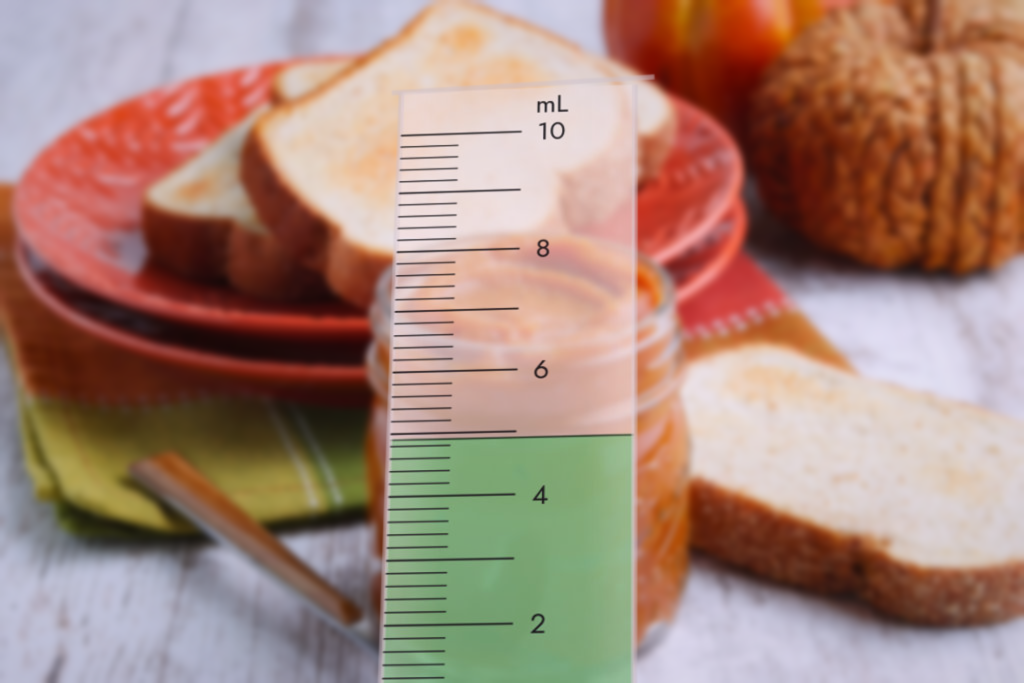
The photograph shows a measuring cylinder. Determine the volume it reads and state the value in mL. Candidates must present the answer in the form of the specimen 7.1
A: 4.9
